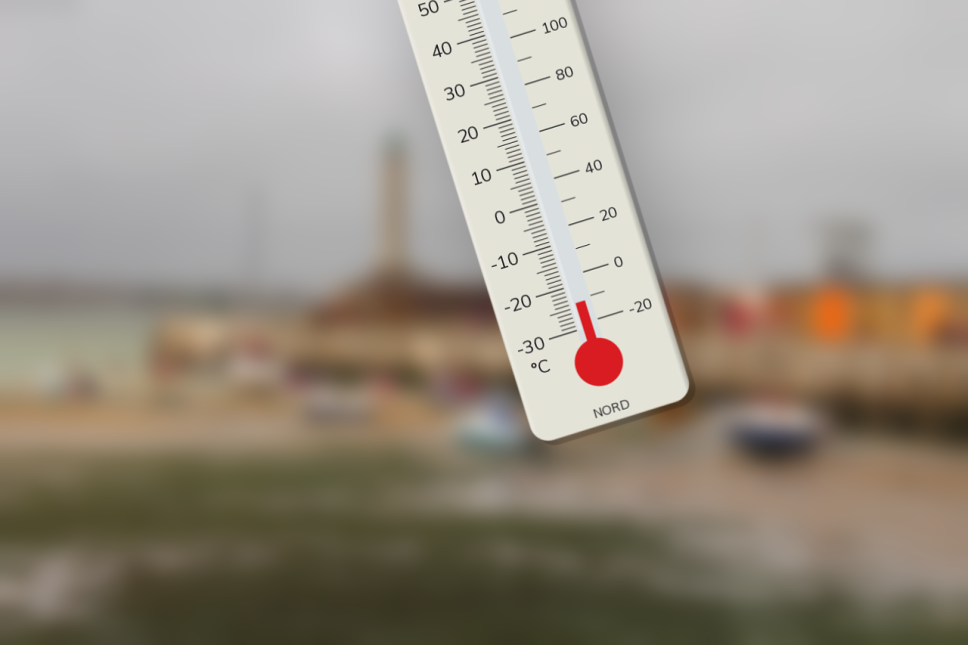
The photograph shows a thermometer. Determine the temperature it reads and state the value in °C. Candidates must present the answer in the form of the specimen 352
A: -24
